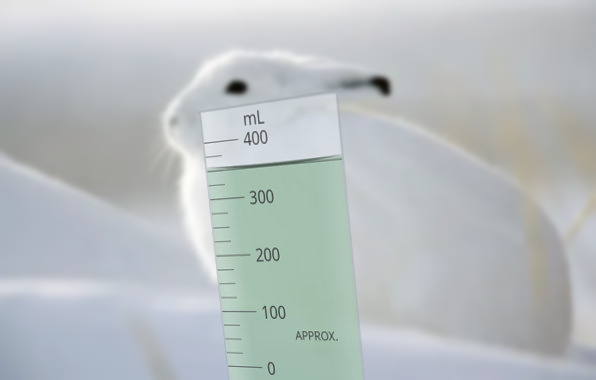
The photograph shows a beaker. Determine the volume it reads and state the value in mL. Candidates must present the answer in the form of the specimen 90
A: 350
